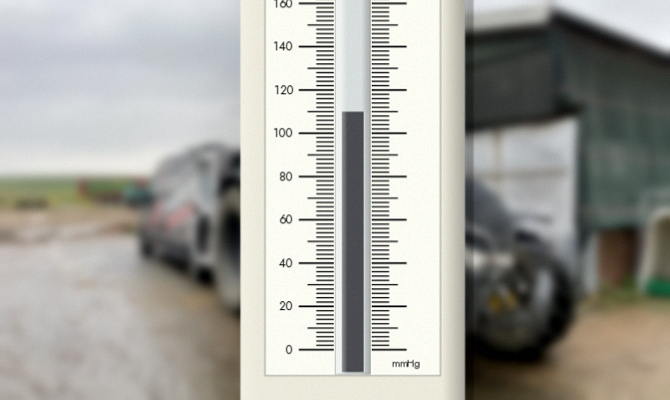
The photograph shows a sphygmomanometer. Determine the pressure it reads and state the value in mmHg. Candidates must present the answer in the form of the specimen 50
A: 110
